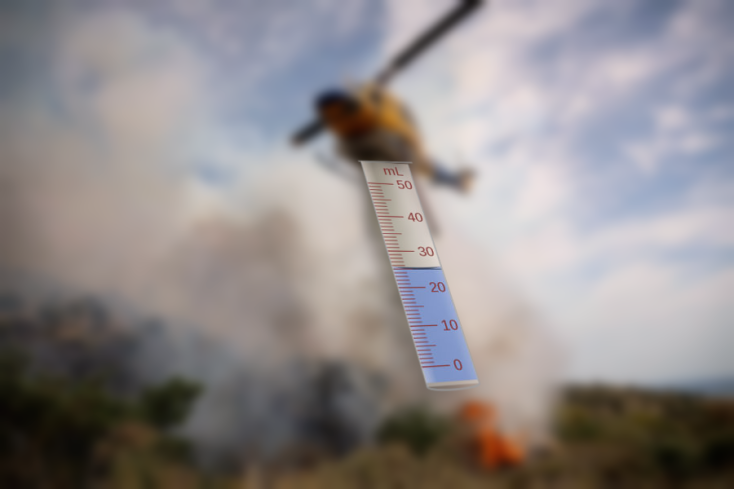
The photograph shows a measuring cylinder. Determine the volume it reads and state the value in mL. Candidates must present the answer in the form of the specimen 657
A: 25
